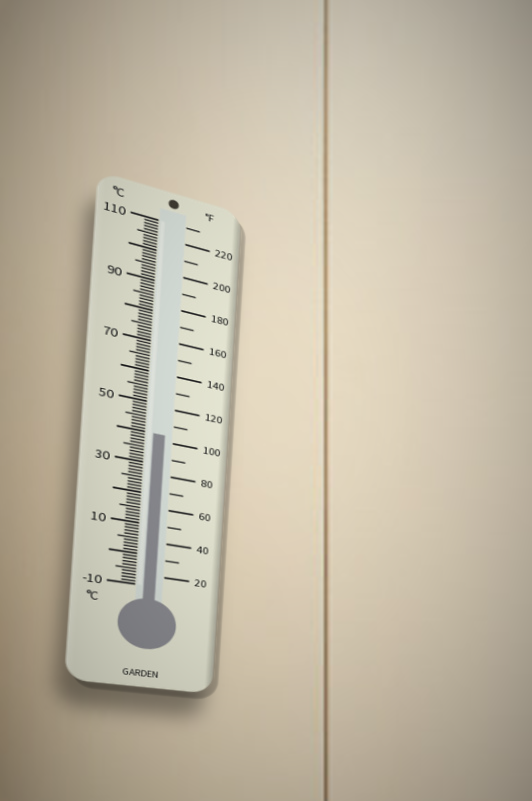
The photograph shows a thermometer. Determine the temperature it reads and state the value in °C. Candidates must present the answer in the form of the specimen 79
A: 40
